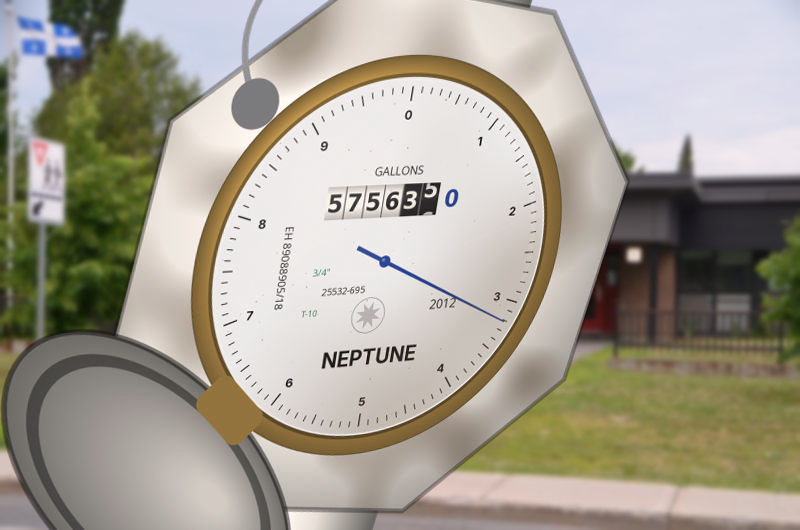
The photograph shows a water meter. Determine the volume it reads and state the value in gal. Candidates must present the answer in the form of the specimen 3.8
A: 5756353.2
